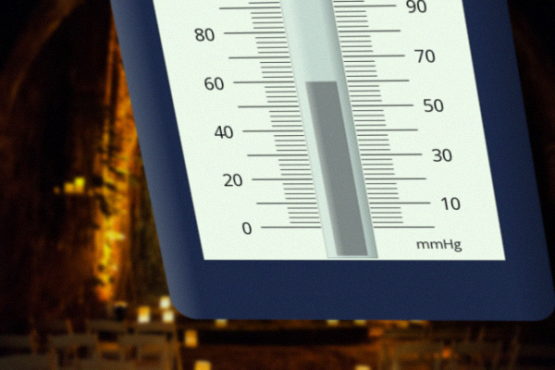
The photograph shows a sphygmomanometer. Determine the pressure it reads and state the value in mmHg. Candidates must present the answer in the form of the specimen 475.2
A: 60
